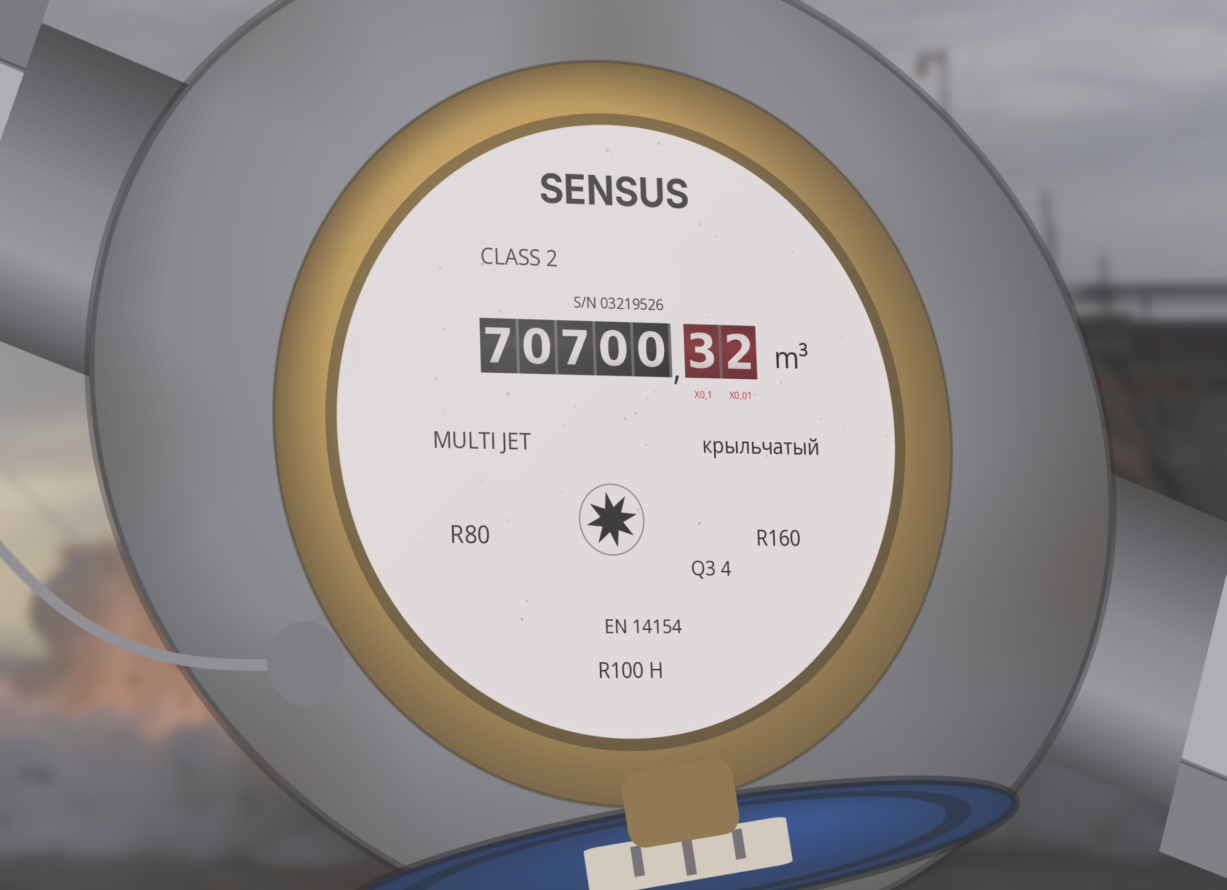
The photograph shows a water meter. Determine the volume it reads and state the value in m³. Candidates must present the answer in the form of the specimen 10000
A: 70700.32
